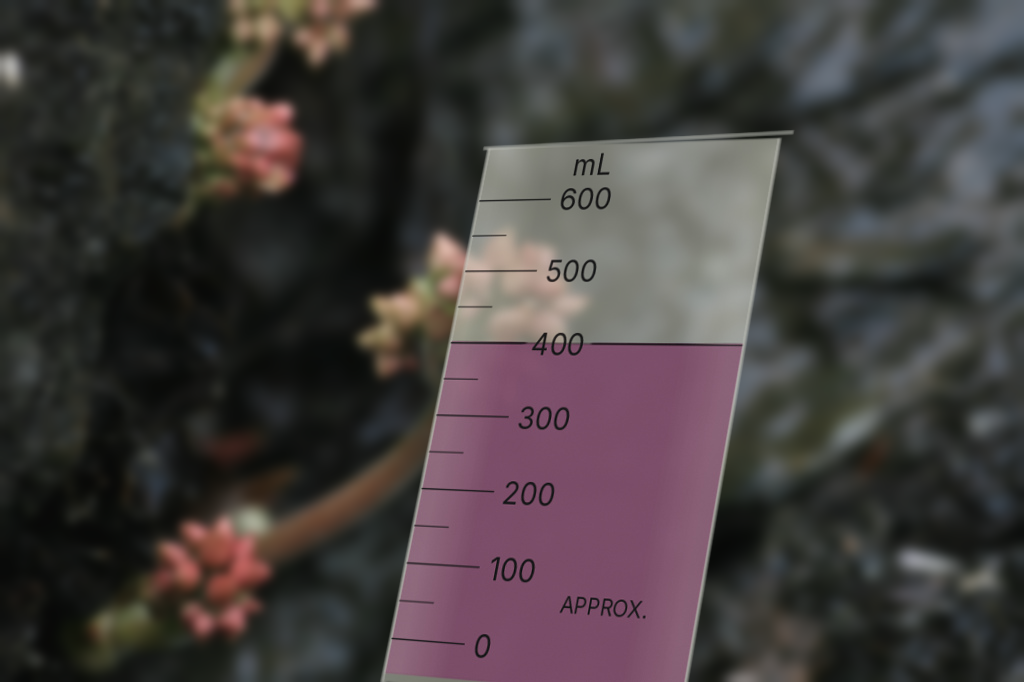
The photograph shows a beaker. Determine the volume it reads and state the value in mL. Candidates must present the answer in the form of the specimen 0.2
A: 400
